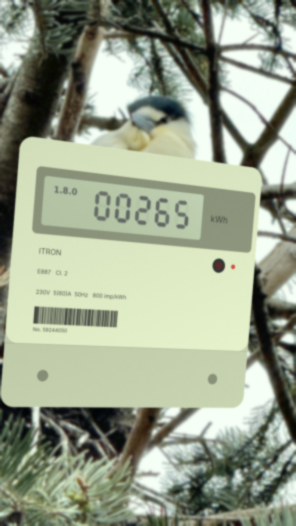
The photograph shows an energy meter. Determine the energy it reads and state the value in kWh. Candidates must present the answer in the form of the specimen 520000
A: 265
